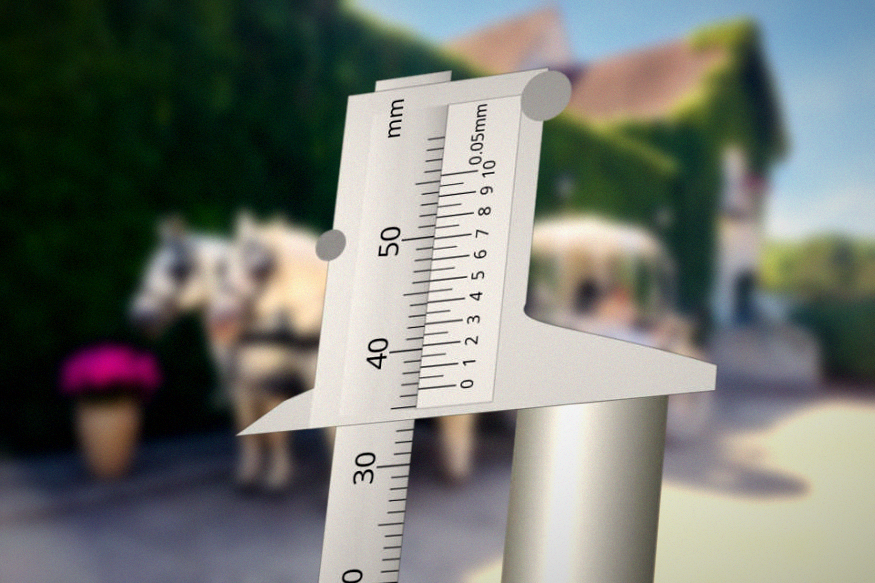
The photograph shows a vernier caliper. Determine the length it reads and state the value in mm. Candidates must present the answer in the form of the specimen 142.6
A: 36.5
